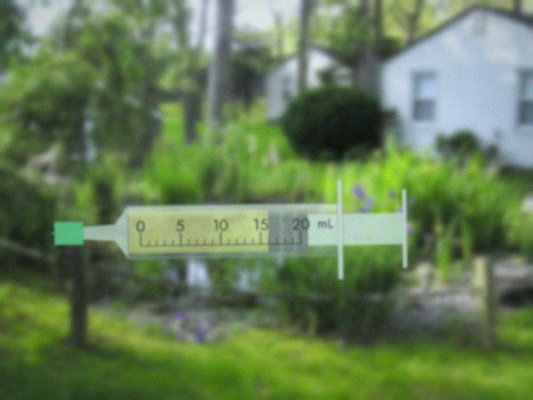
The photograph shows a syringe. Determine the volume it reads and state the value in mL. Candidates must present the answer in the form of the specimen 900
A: 16
